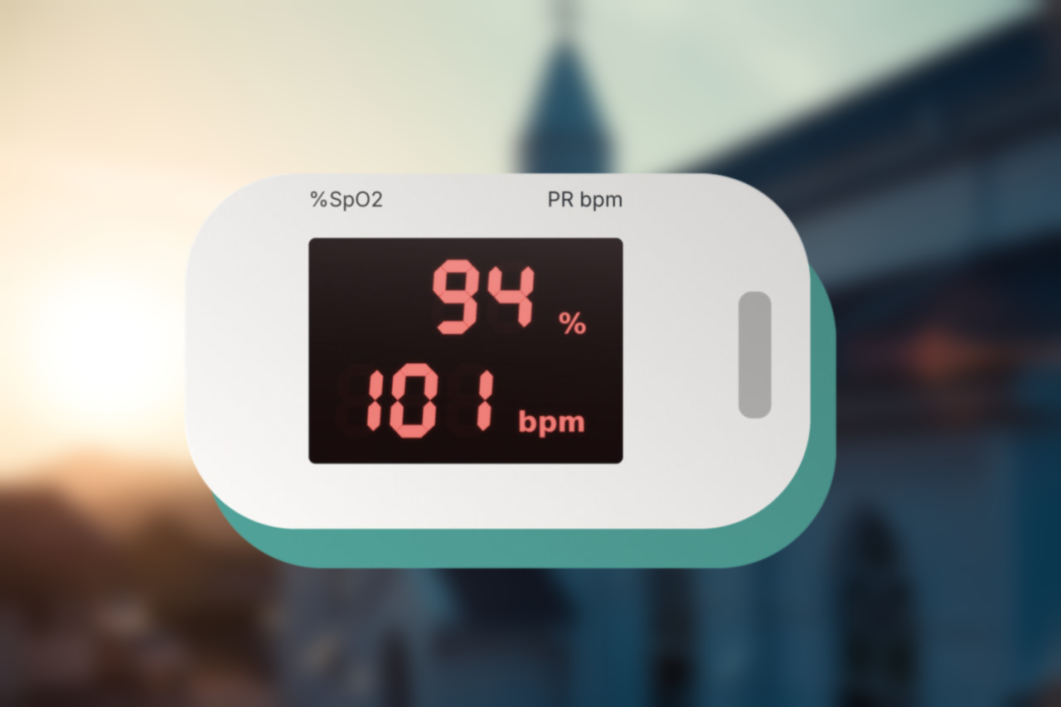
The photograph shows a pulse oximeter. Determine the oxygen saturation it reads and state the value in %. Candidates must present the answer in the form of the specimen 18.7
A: 94
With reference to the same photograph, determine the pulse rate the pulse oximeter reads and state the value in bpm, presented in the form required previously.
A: 101
